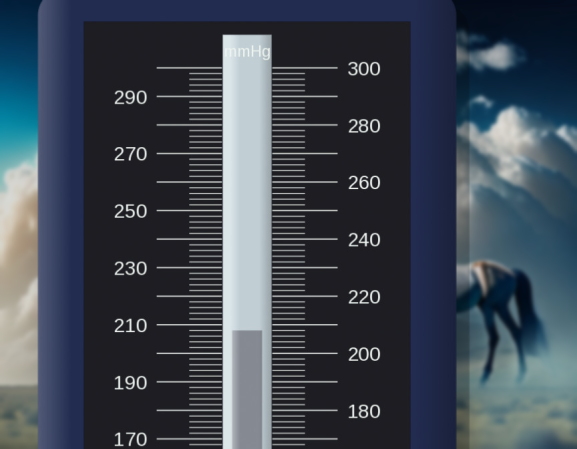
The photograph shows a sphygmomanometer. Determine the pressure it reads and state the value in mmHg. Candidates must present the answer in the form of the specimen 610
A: 208
